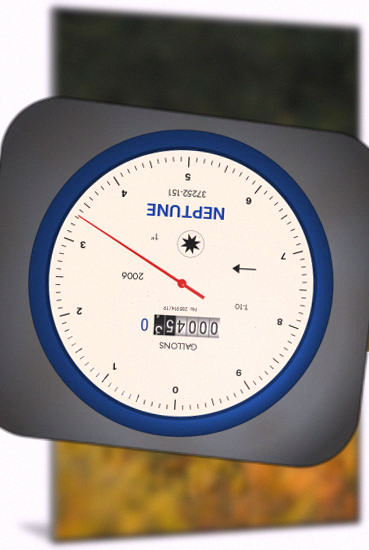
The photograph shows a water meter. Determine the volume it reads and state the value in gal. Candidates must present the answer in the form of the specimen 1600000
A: 4533.3
